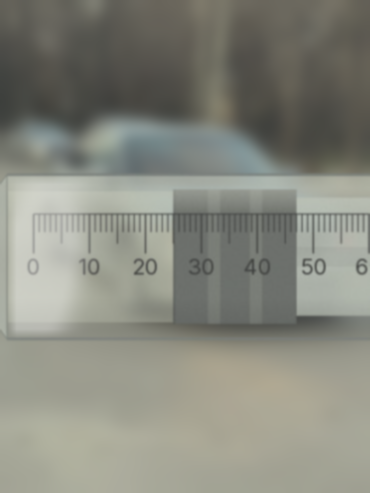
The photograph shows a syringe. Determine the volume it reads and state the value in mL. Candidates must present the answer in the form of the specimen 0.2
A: 25
